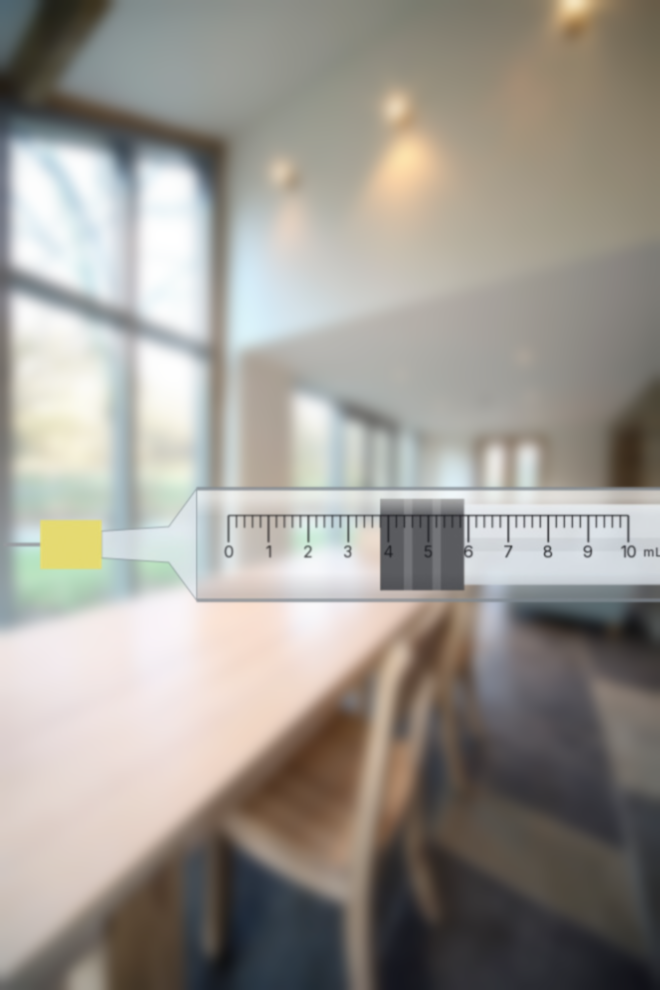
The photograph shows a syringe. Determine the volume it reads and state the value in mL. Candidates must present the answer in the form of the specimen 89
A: 3.8
